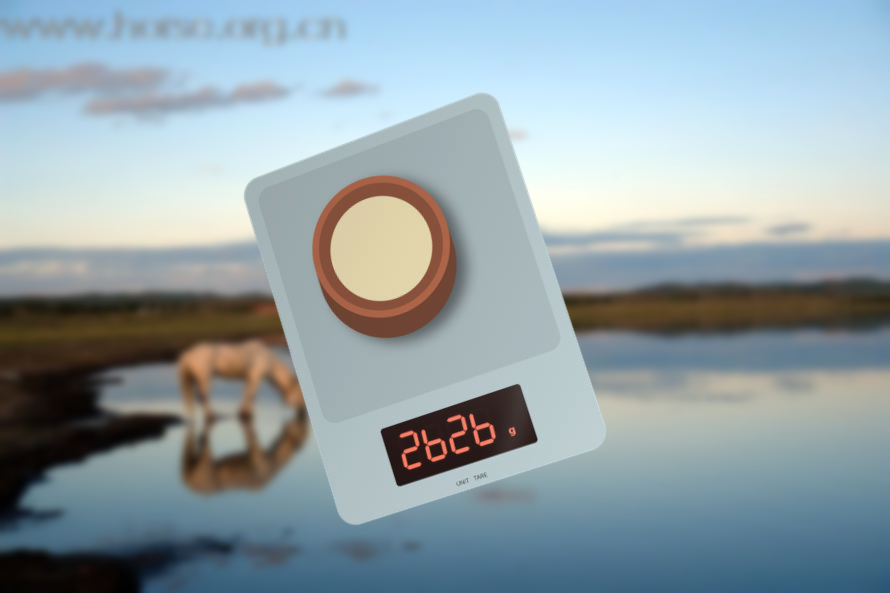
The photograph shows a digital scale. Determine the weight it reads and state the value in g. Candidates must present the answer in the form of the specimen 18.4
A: 2626
